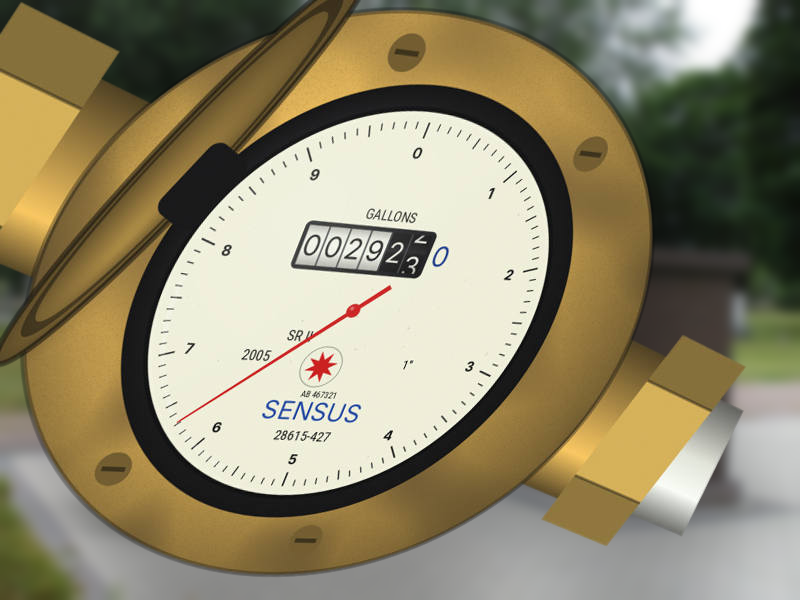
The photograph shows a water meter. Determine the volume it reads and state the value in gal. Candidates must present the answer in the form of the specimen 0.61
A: 29226.3
